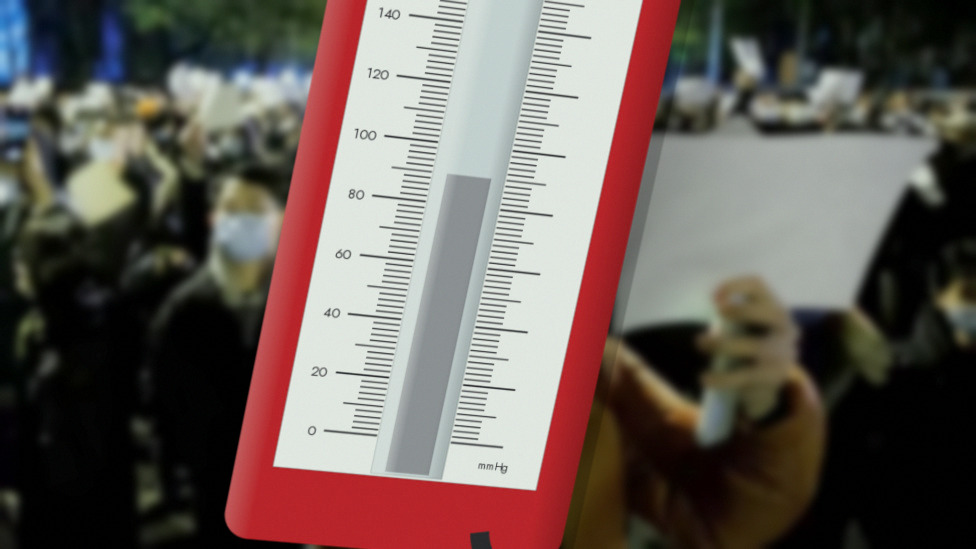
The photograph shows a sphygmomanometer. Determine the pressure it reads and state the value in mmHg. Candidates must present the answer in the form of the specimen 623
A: 90
